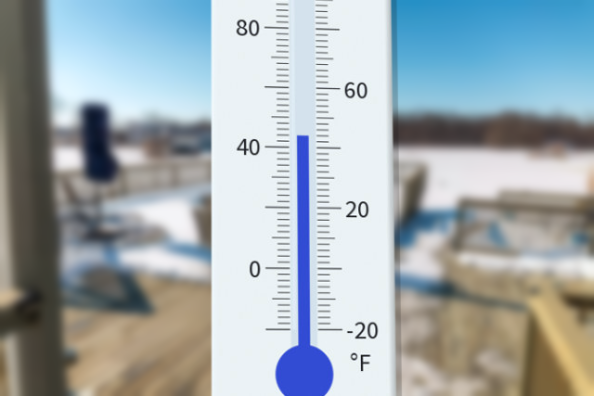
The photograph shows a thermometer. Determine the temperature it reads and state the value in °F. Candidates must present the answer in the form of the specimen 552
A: 44
